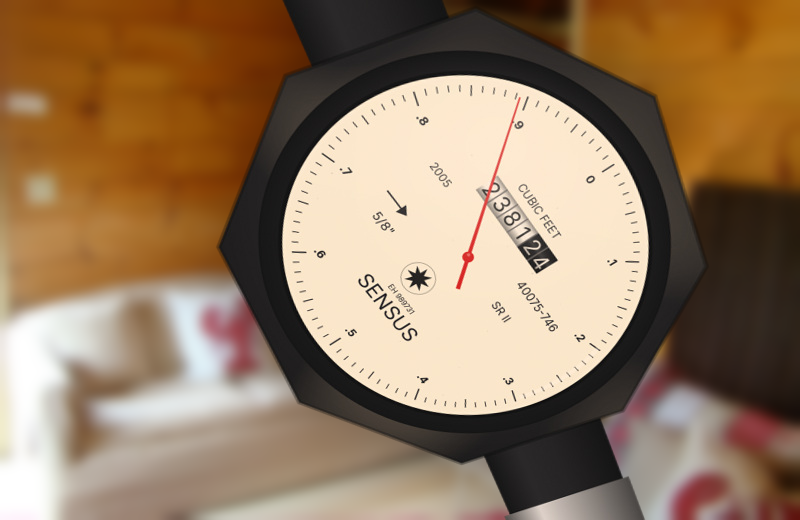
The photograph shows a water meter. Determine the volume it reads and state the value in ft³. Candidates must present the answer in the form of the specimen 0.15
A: 238123.89
